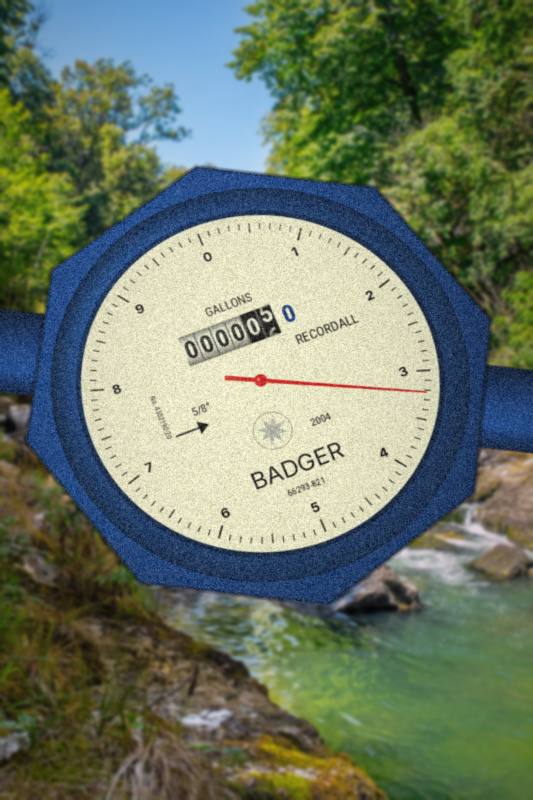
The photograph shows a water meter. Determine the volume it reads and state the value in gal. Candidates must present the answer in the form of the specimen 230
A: 53.2
